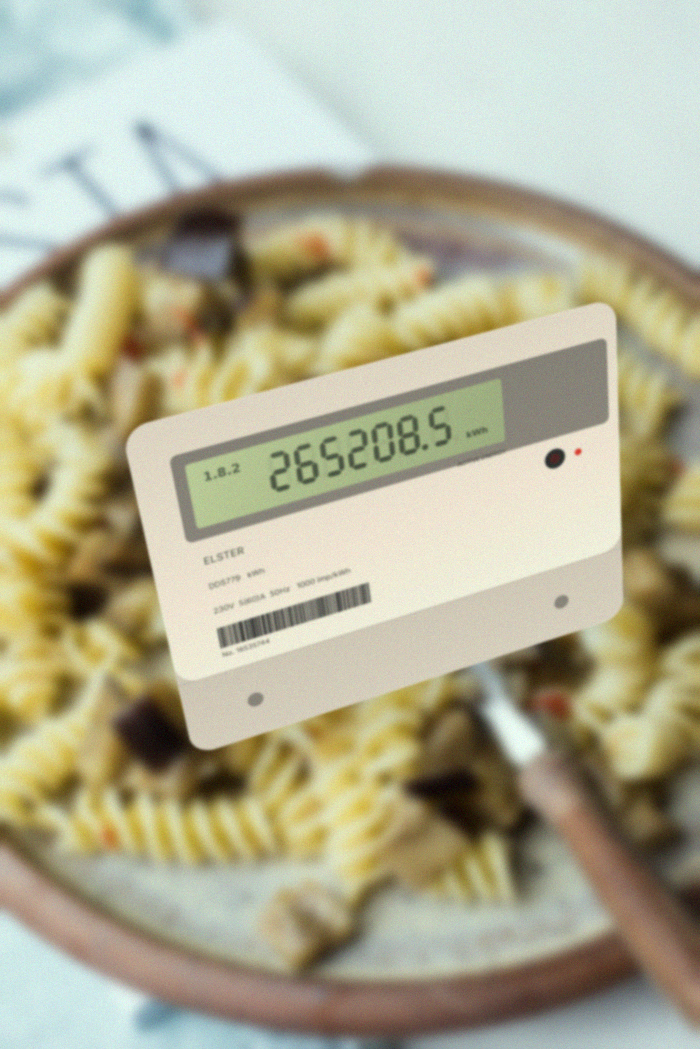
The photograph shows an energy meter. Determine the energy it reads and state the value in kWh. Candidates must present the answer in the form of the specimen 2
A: 265208.5
